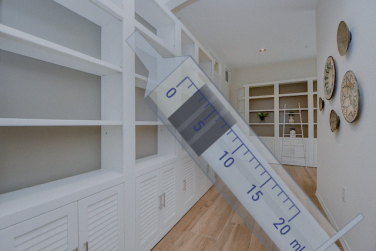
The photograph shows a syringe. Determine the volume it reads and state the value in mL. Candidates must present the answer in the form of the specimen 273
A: 2
